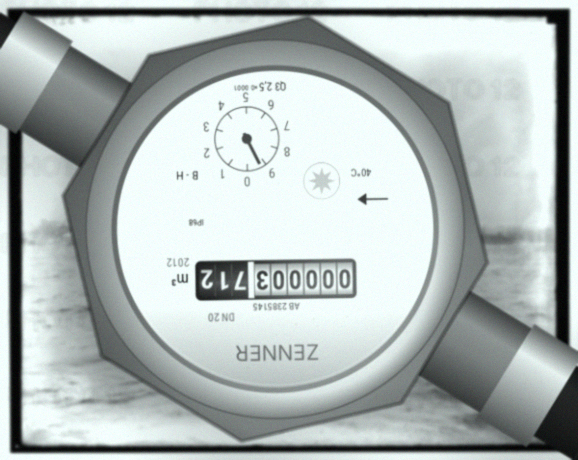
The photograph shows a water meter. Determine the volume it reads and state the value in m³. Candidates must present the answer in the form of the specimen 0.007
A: 3.7119
